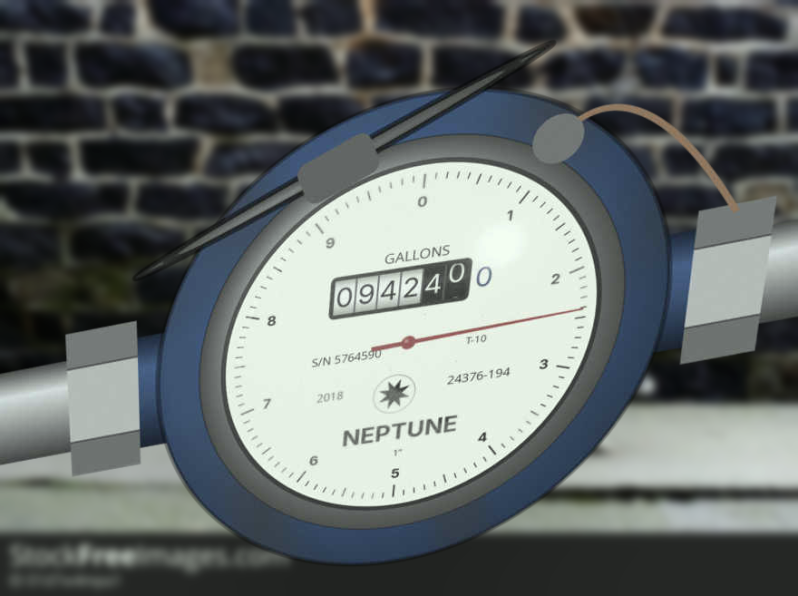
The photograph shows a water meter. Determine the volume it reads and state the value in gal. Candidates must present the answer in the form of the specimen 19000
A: 942402.4
